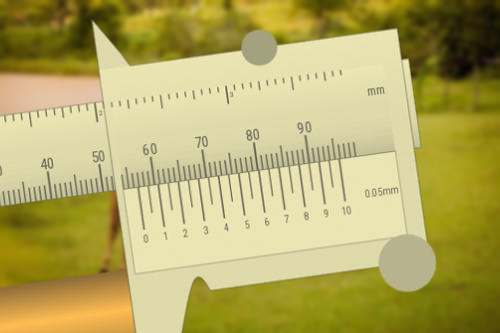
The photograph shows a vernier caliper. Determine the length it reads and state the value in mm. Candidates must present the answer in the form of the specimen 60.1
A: 56.8
